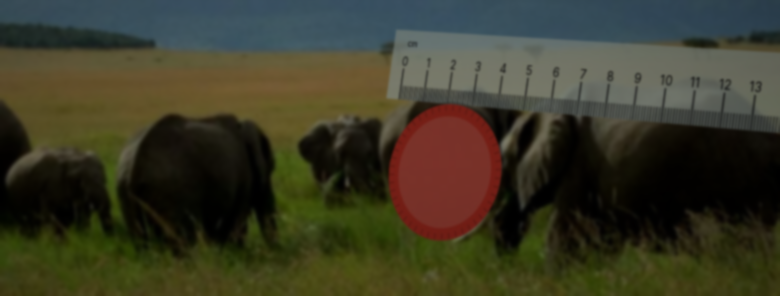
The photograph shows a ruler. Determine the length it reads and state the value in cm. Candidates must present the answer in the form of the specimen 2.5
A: 4.5
